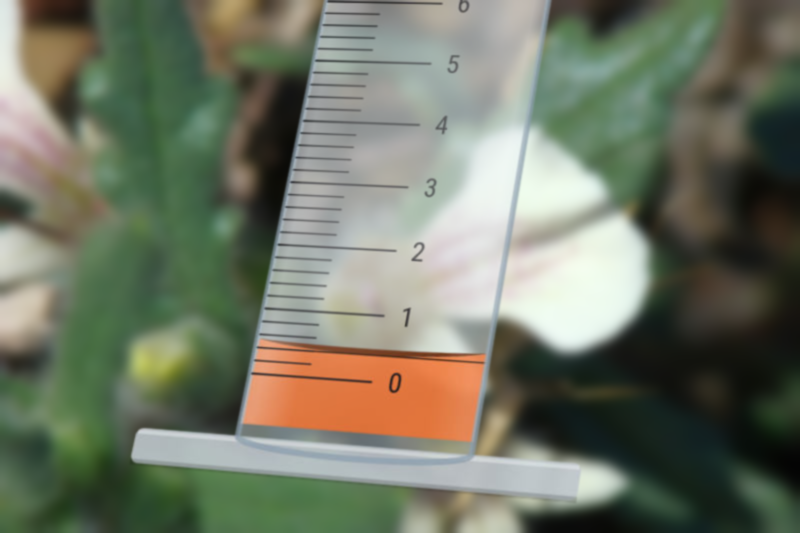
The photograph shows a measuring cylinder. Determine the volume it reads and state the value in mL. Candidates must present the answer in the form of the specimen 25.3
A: 0.4
